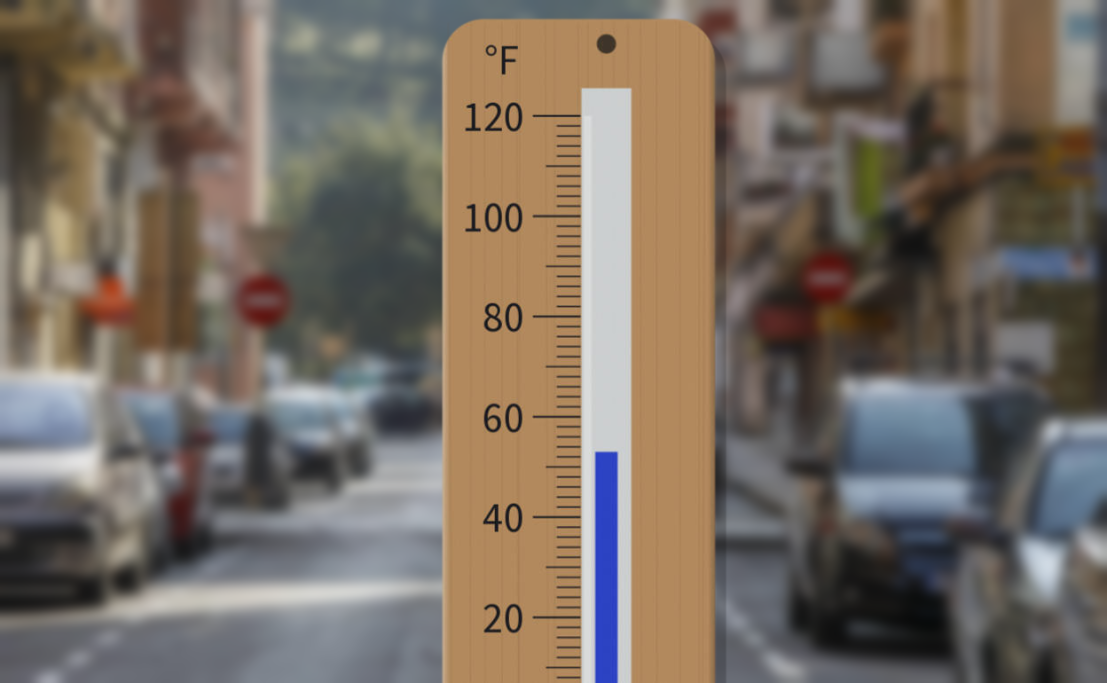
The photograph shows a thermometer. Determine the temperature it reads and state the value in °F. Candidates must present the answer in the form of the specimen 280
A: 53
